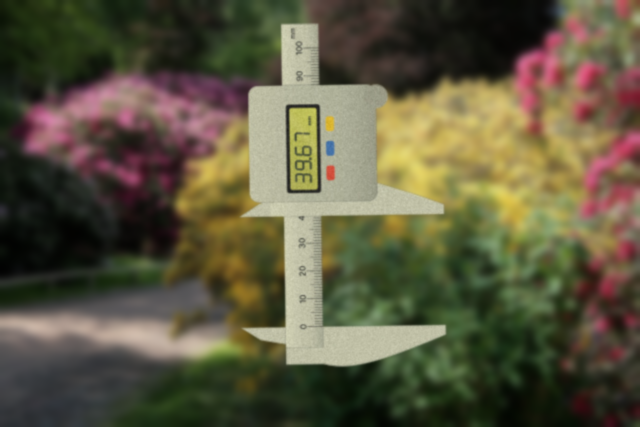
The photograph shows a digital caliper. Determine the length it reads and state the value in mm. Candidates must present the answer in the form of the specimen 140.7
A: 39.67
